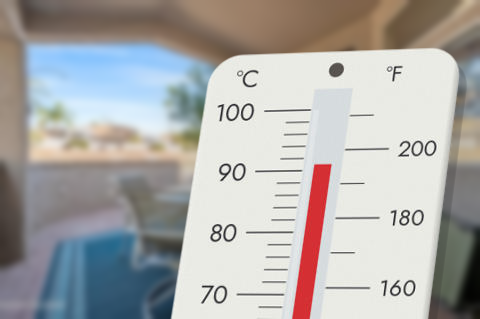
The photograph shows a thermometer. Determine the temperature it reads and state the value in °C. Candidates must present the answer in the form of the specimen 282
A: 91
